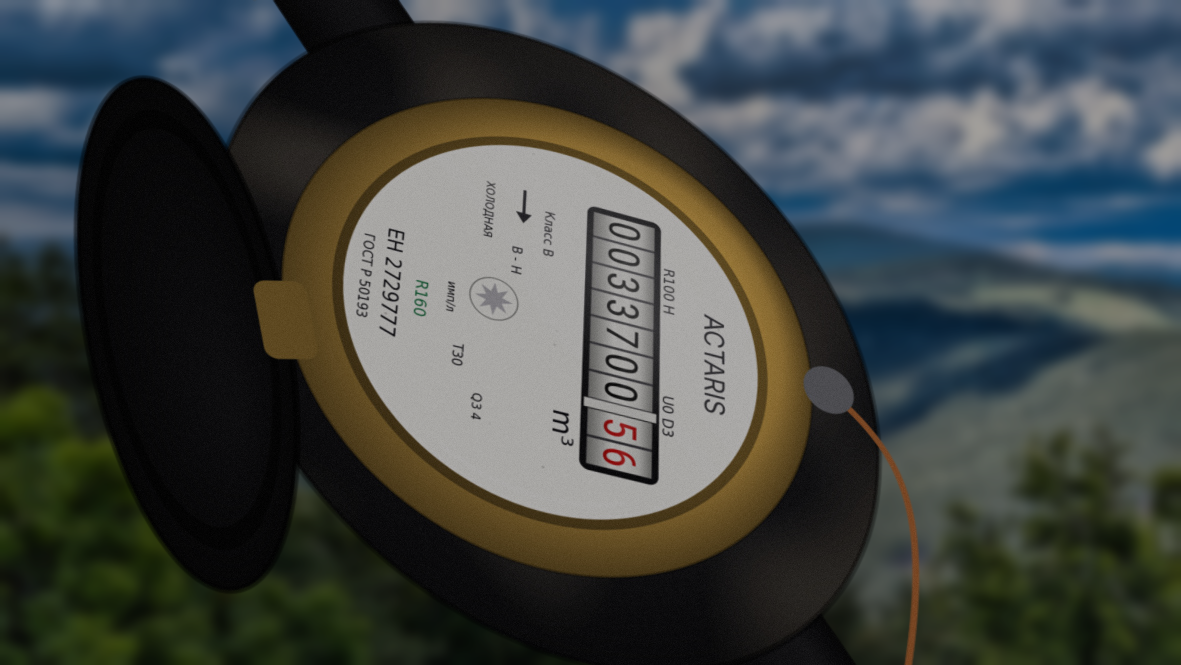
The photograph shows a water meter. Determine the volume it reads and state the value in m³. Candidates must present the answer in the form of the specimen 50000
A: 33700.56
